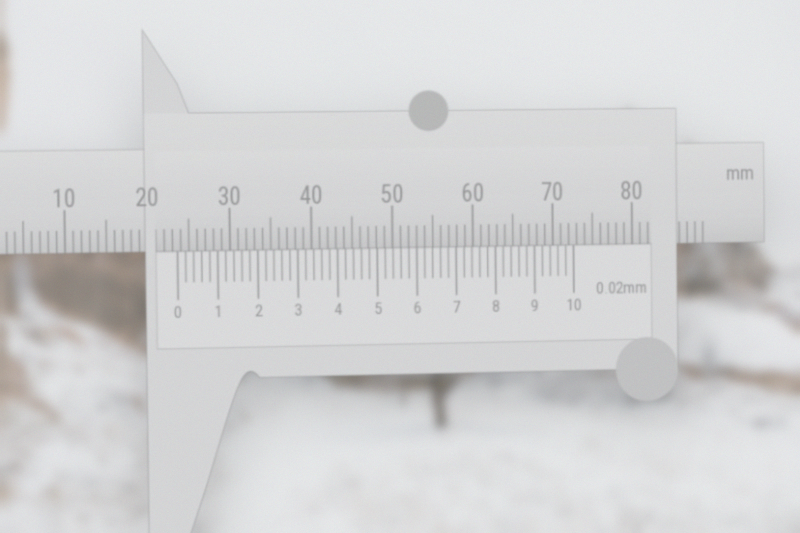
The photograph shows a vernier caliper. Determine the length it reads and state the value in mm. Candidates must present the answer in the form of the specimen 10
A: 23.6
